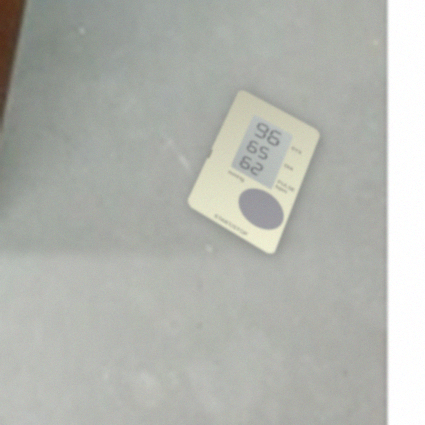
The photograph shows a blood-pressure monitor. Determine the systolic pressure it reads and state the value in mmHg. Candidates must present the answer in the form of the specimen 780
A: 96
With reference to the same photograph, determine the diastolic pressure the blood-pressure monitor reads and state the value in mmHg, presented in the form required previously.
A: 65
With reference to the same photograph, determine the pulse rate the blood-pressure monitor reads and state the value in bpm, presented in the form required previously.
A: 62
